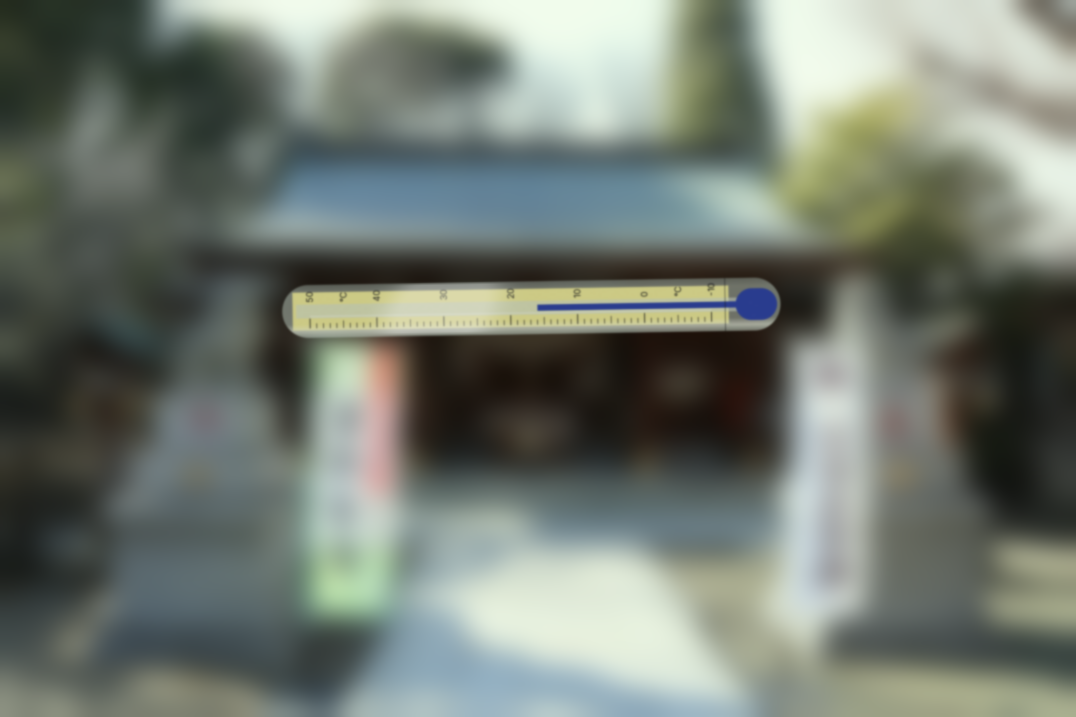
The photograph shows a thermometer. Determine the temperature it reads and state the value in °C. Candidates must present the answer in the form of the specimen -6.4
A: 16
